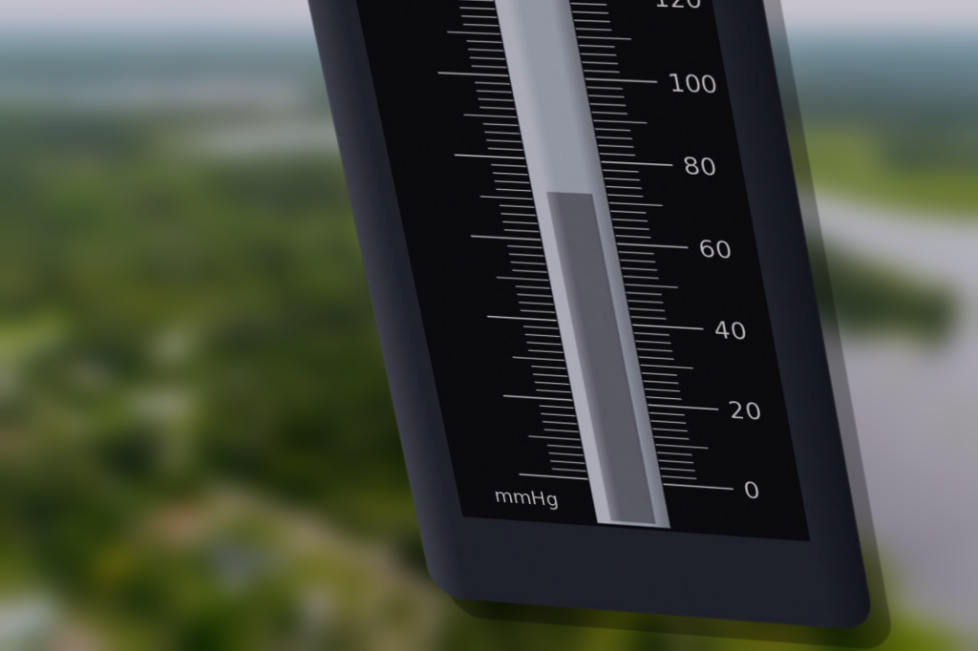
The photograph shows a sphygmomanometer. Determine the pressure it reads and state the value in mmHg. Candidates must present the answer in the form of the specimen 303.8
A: 72
